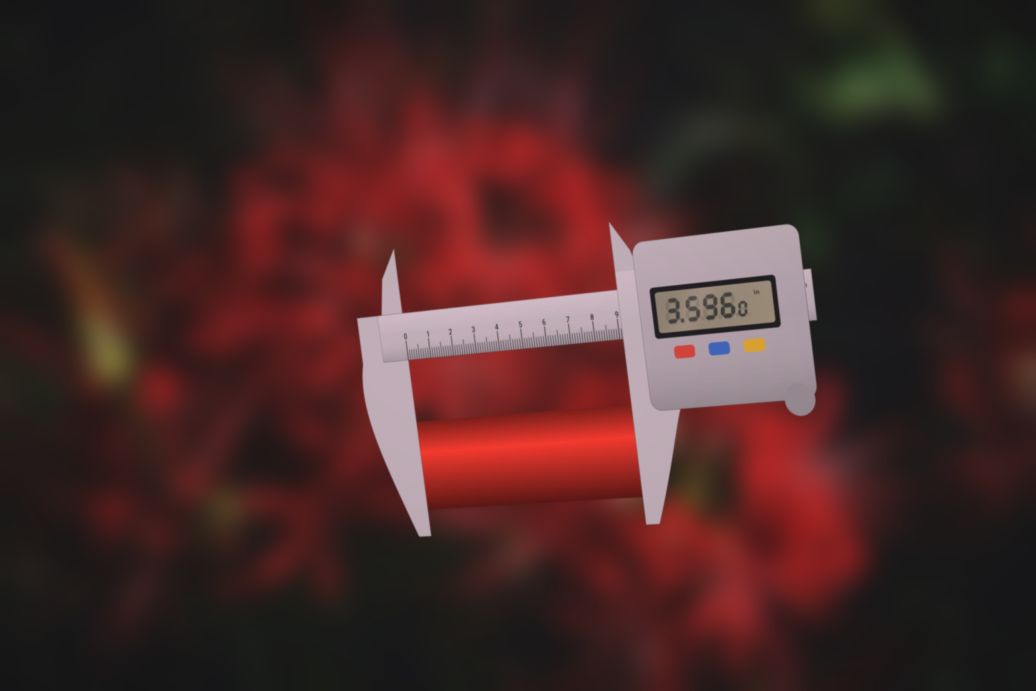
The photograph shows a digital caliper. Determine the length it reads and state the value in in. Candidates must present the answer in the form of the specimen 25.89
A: 3.5960
